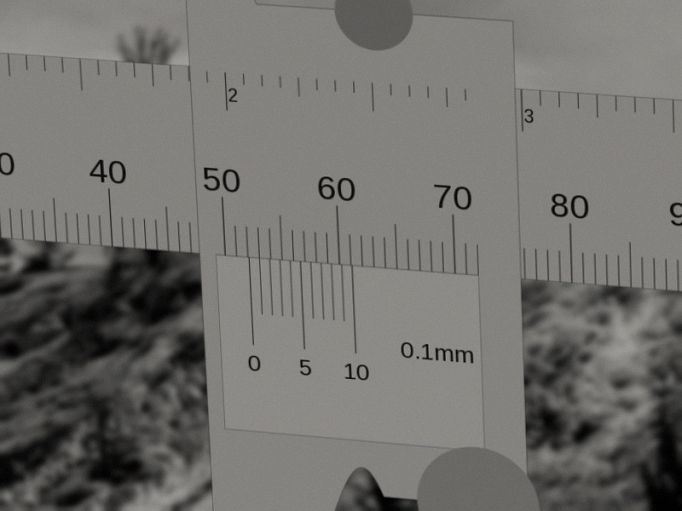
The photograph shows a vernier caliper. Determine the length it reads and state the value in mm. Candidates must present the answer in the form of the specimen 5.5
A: 52.1
